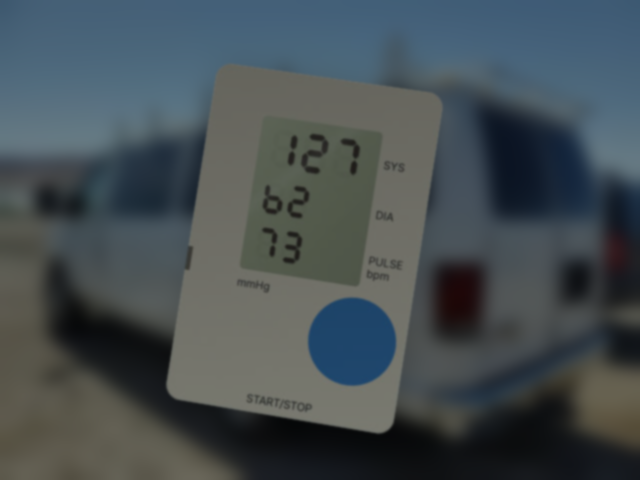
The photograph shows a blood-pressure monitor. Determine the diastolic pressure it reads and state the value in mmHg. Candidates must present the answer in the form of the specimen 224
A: 62
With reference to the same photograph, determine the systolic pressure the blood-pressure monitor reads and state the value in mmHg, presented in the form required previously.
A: 127
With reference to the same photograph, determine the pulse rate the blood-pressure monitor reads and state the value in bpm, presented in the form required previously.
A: 73
